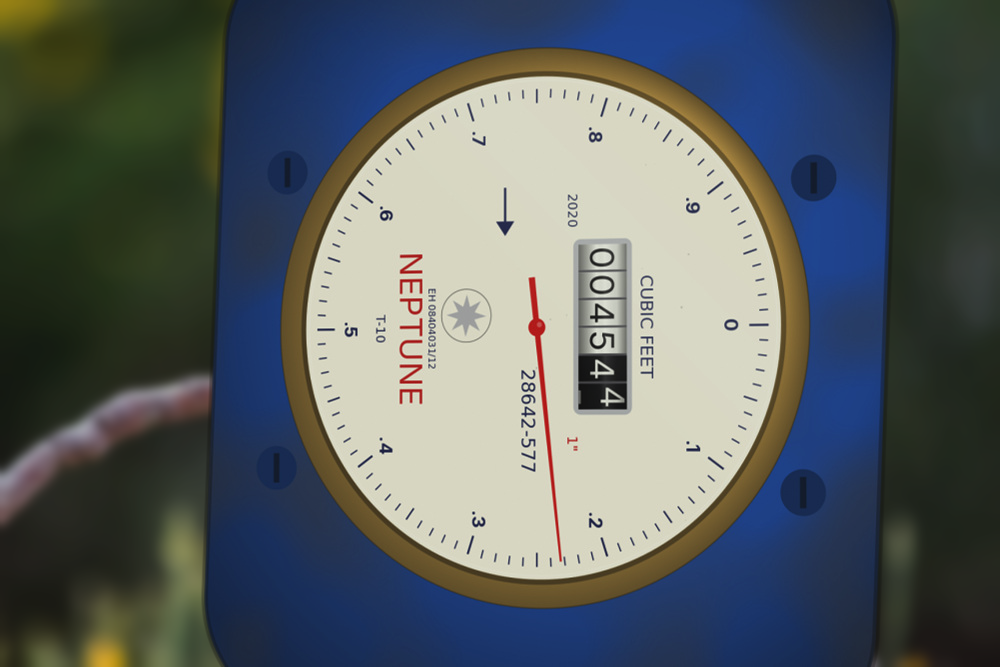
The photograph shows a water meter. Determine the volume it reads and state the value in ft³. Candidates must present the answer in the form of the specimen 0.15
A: 4544.23
